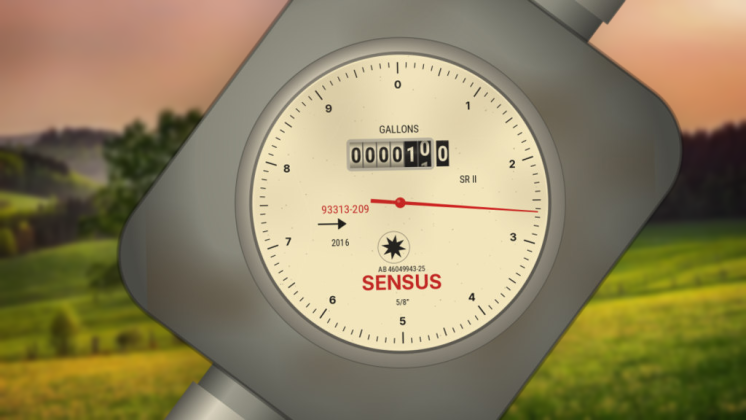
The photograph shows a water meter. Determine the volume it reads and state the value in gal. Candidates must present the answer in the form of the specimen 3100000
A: 102.6
